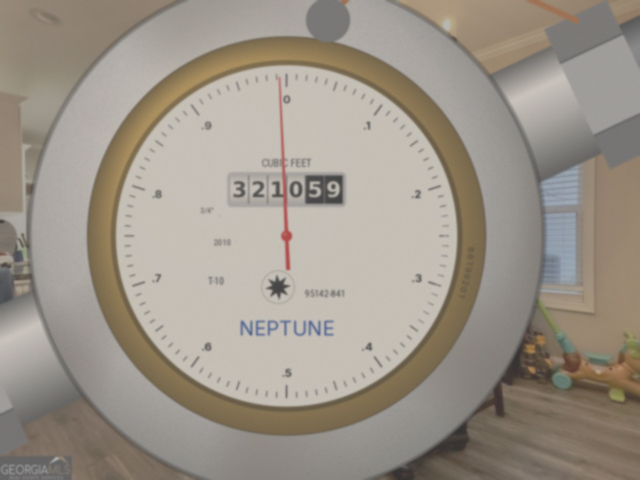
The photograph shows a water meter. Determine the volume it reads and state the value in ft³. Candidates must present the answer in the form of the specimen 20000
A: 321058.99
